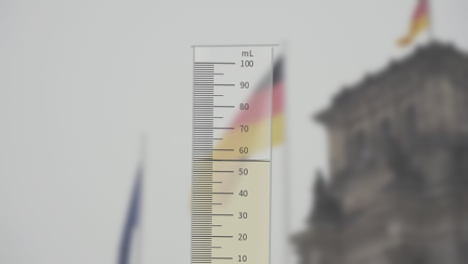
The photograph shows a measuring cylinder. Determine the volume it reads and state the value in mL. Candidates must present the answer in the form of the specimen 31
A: 55
